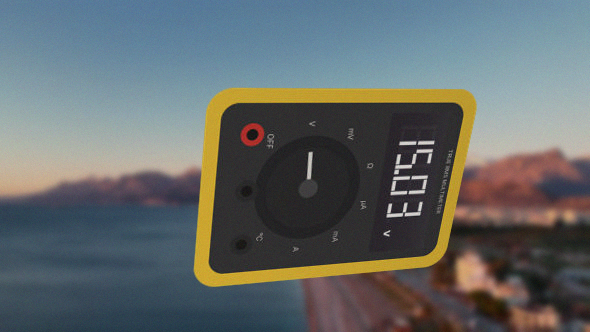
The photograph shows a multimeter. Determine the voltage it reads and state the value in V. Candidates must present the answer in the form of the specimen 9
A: 15.03
